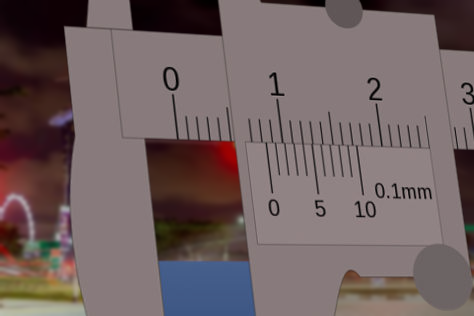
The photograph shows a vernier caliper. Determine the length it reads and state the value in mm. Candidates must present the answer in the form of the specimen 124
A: 8.4
